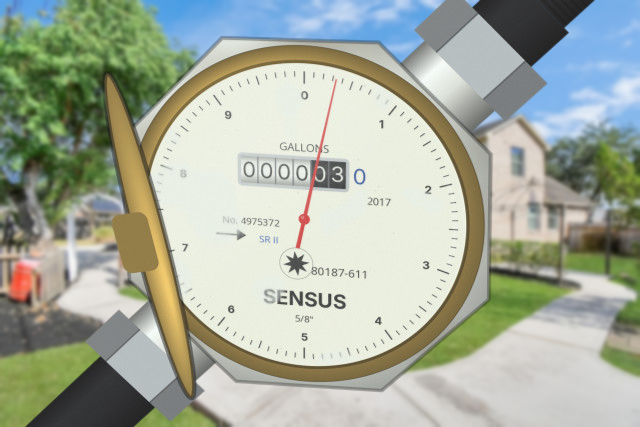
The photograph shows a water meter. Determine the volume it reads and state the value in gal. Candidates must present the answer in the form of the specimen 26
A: 30.3
